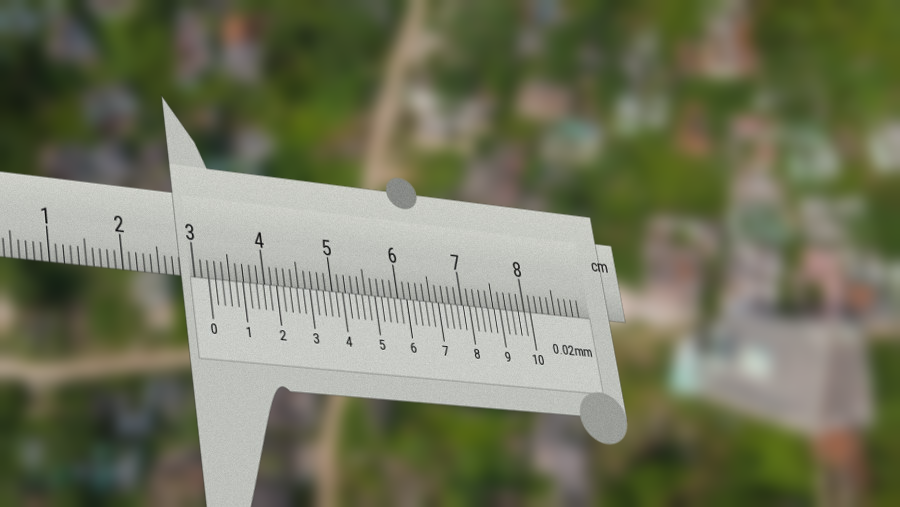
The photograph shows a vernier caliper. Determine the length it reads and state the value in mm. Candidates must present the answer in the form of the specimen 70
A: 32.0
